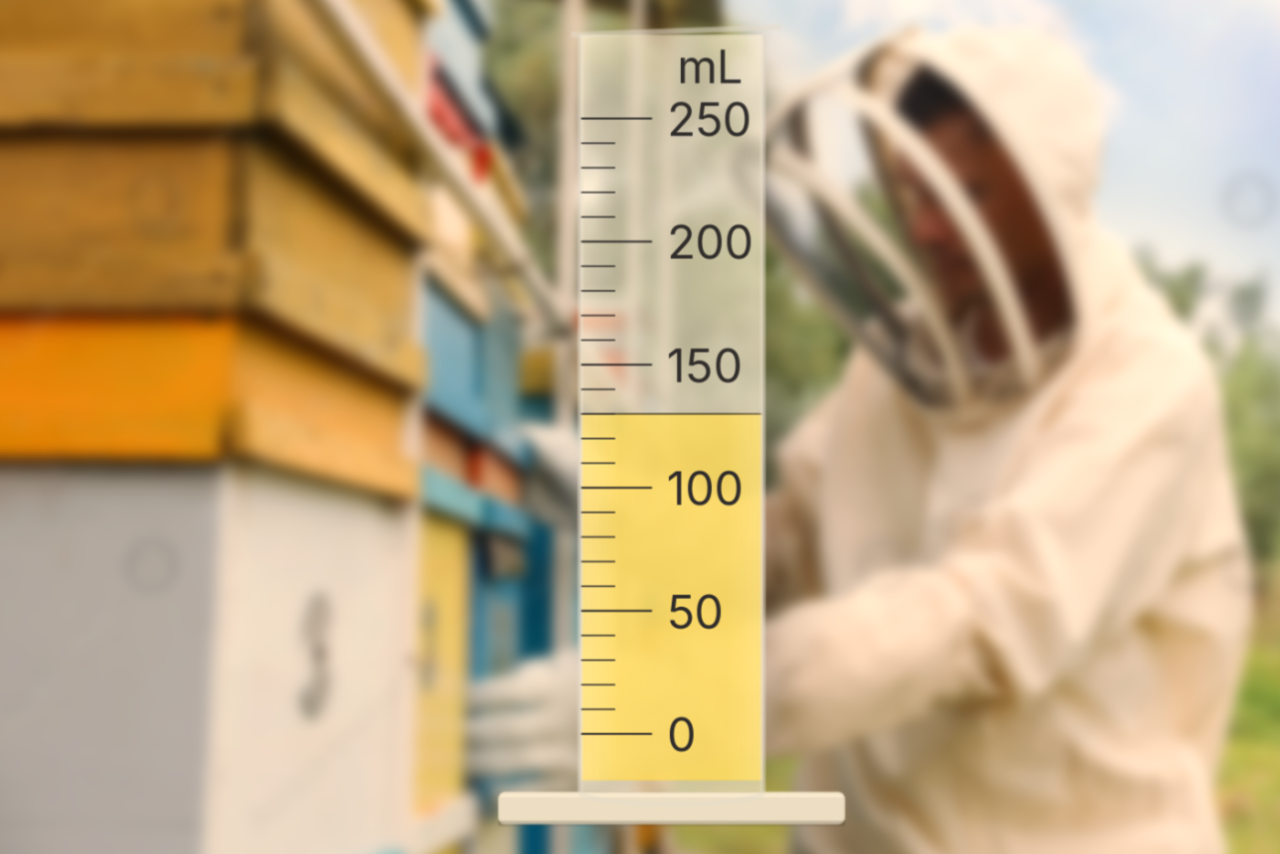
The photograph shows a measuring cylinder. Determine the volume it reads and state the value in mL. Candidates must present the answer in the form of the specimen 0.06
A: 130
